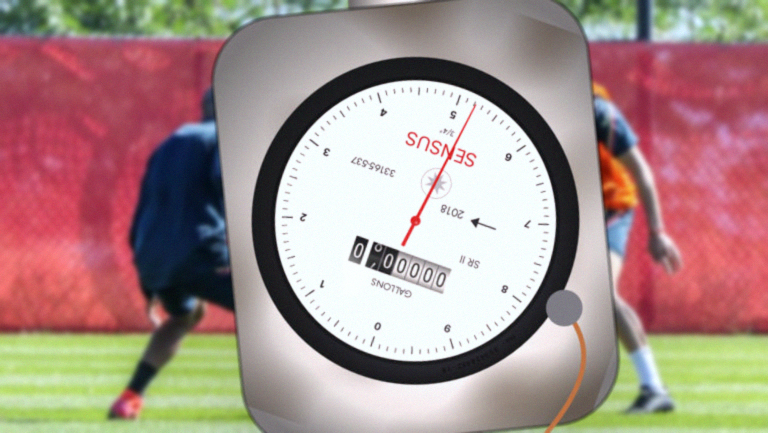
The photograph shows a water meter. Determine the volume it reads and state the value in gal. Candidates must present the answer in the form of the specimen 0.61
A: 75.2
